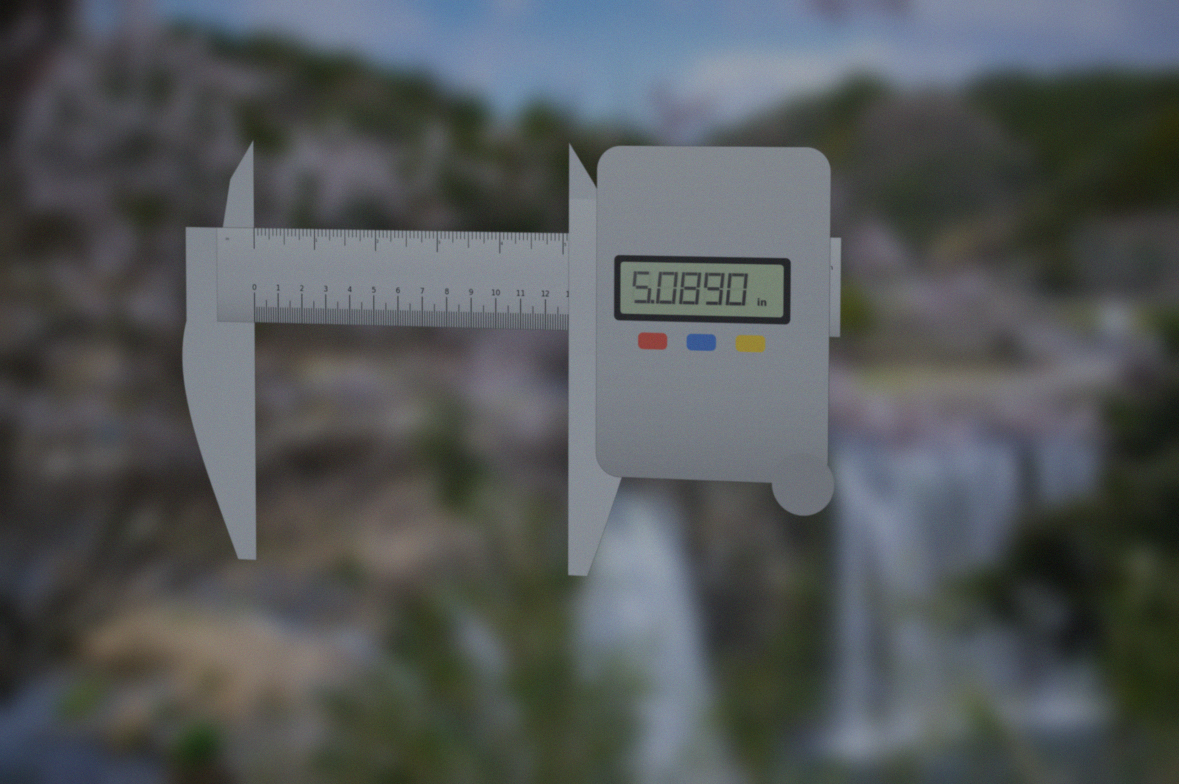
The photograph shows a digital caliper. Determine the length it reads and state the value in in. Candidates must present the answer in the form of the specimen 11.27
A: 5.0890
